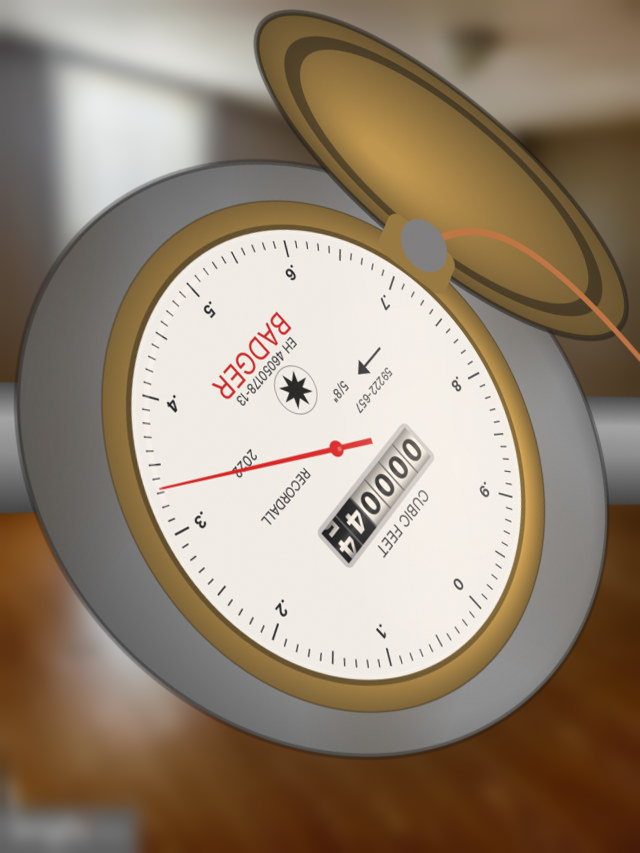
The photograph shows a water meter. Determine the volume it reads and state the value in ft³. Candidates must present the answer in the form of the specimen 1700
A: 44.33
